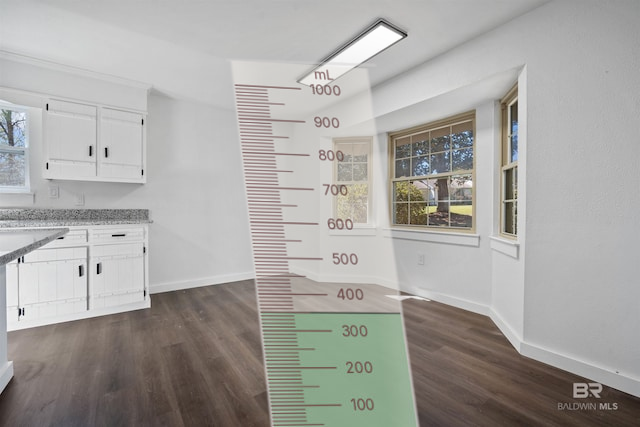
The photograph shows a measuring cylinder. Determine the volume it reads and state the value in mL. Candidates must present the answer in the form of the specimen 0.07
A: 350
